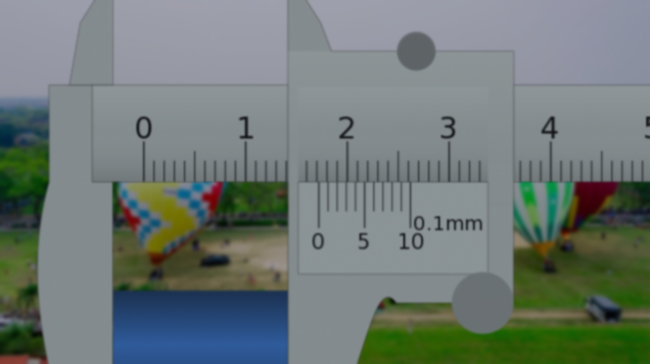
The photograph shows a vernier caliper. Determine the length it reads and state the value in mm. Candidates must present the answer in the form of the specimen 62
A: 17.2
